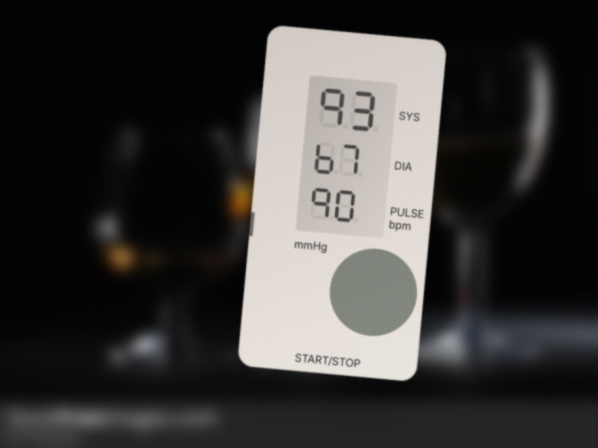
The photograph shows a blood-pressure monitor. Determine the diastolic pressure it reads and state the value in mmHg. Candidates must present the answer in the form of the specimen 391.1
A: 67
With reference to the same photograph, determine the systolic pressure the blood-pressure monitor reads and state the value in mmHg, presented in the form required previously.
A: 93
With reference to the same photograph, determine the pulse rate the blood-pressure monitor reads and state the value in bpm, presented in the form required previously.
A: 90
